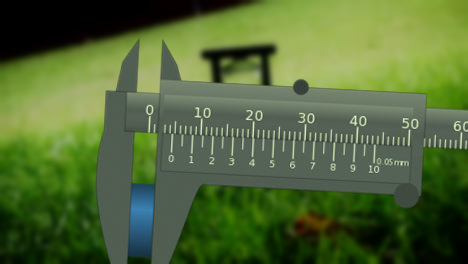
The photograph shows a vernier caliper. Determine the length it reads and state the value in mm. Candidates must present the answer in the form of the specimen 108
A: 4.5
